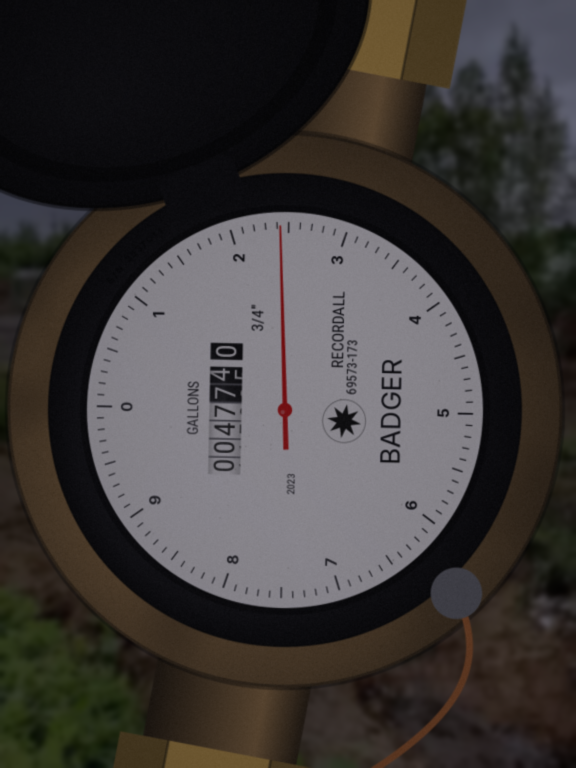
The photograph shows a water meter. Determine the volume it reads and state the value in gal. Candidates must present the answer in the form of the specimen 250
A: 47742.4
